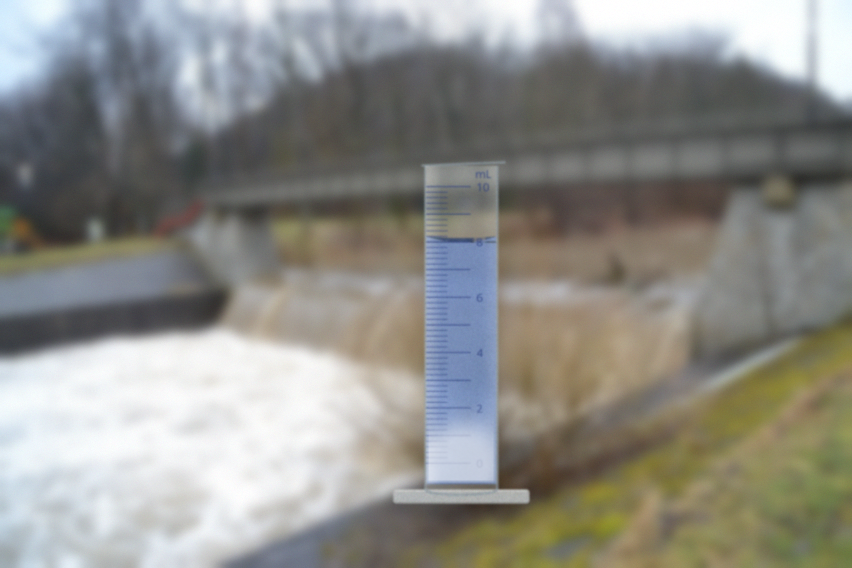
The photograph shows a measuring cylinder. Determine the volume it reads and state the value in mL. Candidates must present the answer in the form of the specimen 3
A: 8
